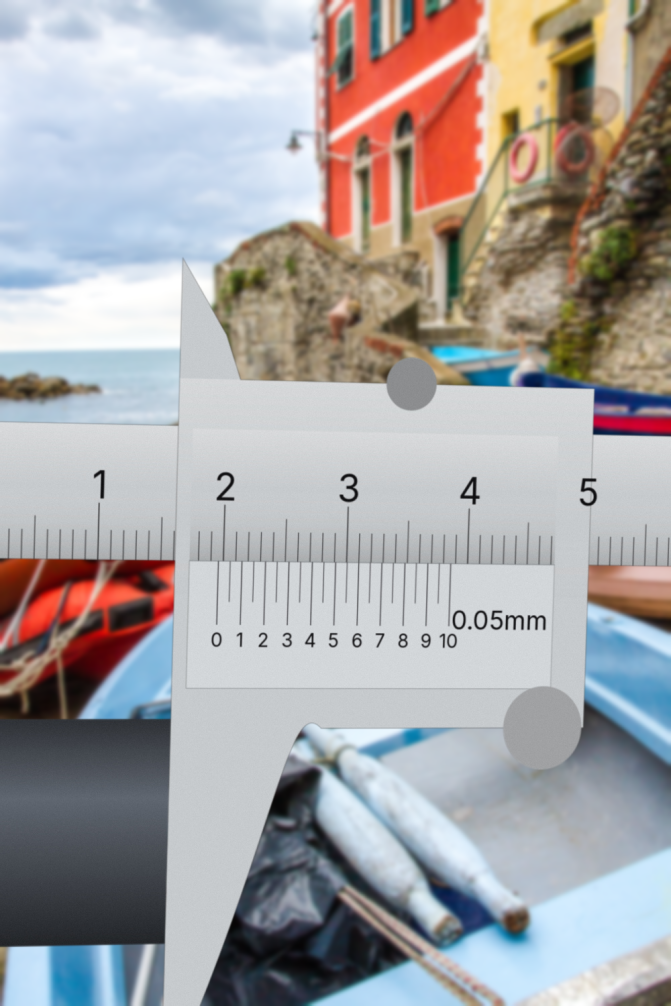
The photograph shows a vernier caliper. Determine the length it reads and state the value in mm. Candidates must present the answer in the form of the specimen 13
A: 19.6
